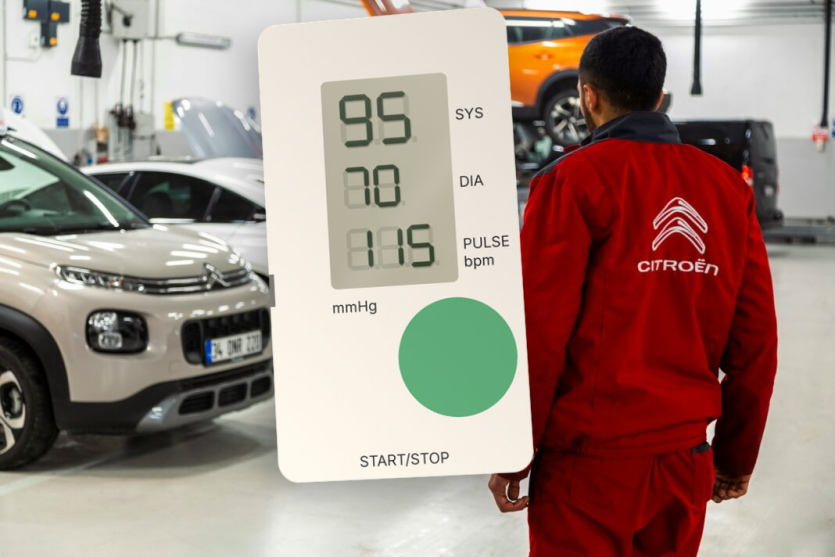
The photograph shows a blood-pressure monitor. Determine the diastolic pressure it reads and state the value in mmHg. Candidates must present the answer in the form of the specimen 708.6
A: 70
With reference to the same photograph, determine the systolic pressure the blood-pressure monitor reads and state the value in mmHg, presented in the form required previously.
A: 95
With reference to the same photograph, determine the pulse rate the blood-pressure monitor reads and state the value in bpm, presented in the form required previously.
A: 115
